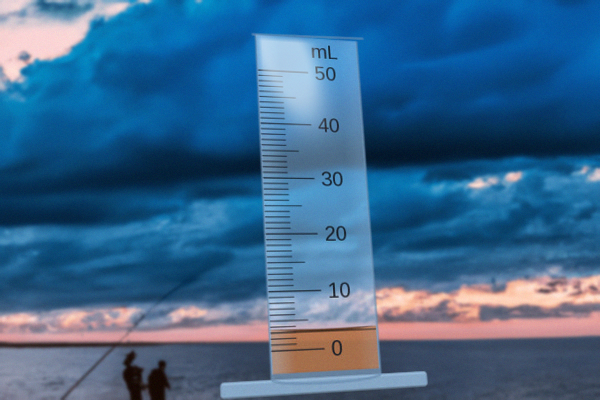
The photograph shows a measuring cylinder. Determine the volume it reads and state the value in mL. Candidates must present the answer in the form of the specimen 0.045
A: 3
